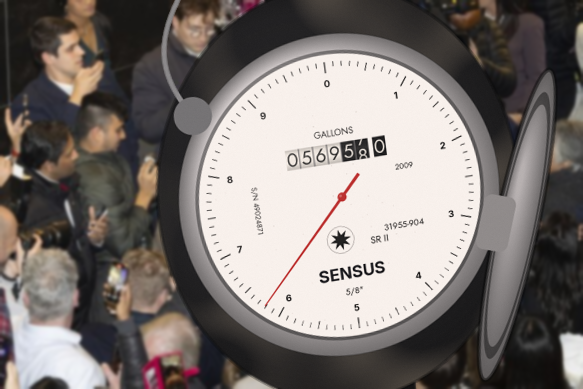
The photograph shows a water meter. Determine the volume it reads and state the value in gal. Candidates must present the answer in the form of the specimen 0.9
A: 569576.2
